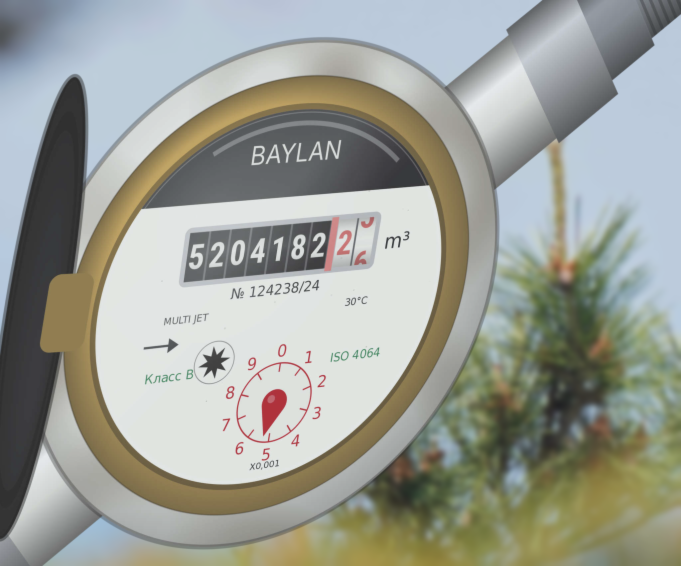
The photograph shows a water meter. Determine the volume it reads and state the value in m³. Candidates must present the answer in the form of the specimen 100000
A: 5204182.255
